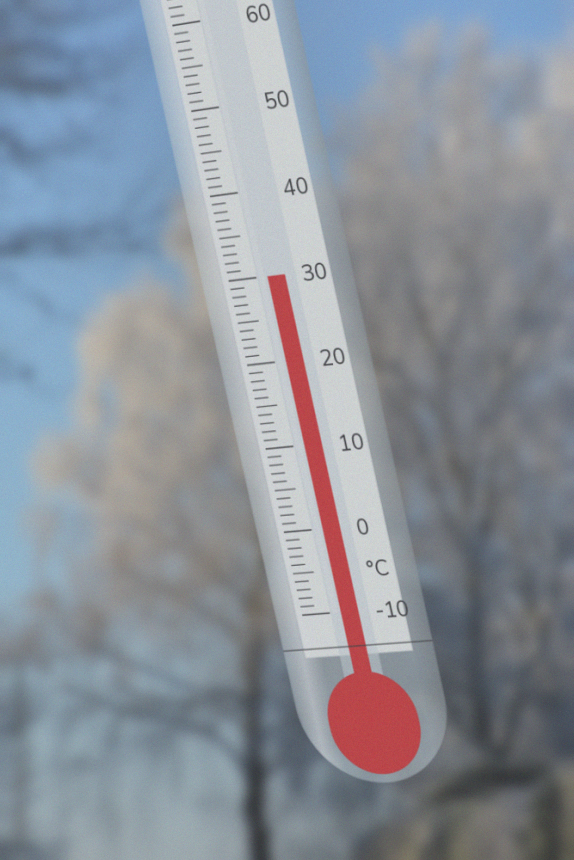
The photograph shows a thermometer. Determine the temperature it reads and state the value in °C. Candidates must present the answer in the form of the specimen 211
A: 30
